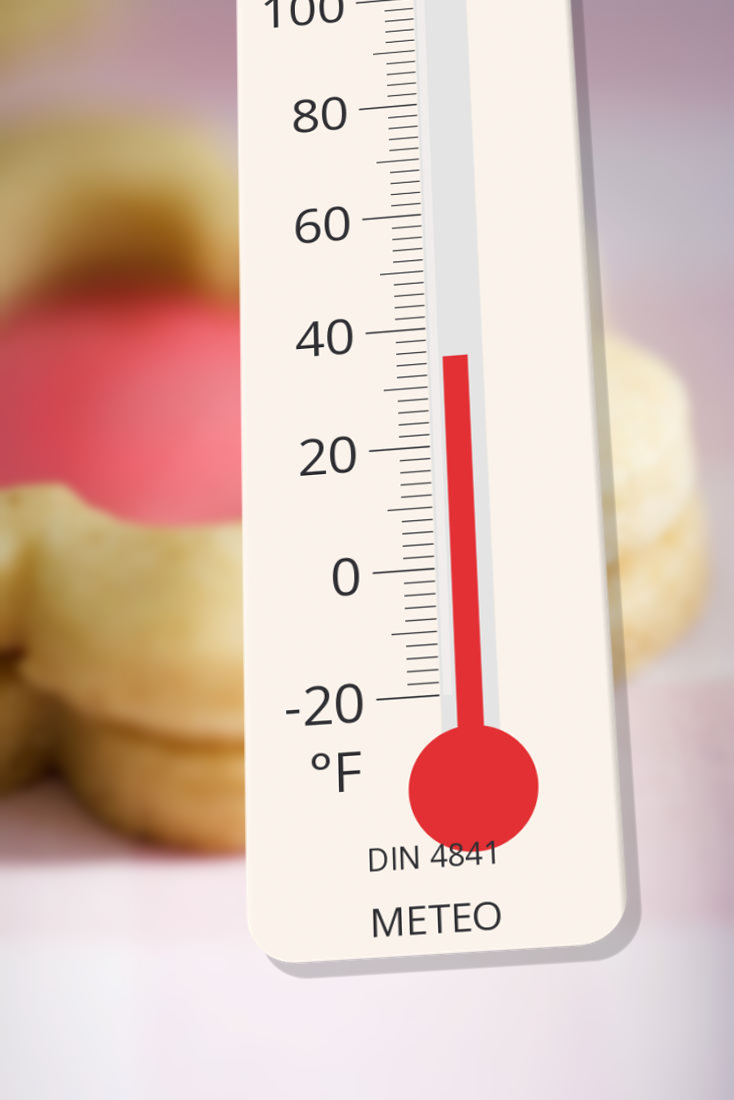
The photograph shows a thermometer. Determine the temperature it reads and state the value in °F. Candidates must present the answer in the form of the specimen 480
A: 35
